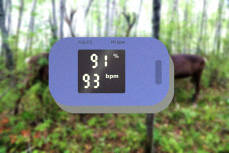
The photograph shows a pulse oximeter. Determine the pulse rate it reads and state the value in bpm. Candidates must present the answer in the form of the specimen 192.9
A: 93
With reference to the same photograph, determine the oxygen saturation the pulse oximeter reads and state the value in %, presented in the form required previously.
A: 91
